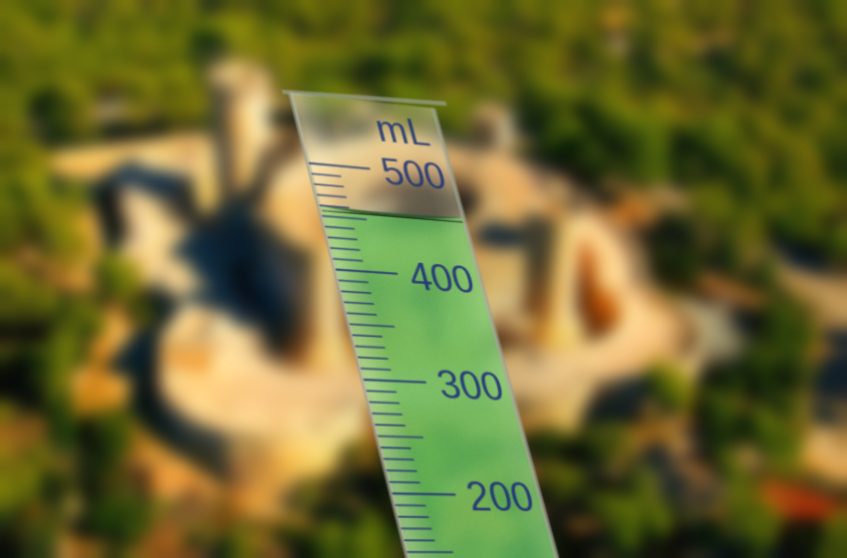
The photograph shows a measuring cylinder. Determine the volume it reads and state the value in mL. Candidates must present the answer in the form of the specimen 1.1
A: 455
